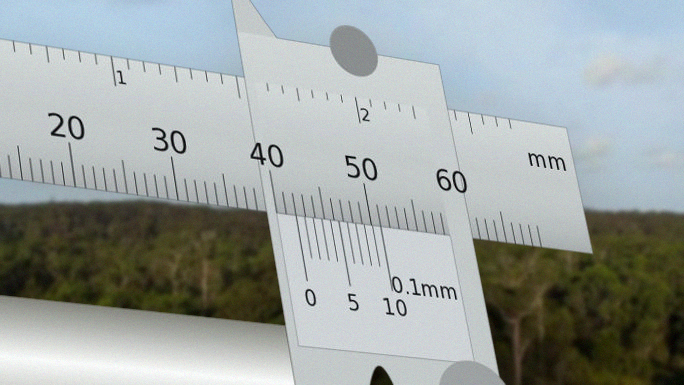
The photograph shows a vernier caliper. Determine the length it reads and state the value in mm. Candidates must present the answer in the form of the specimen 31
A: 42.0
